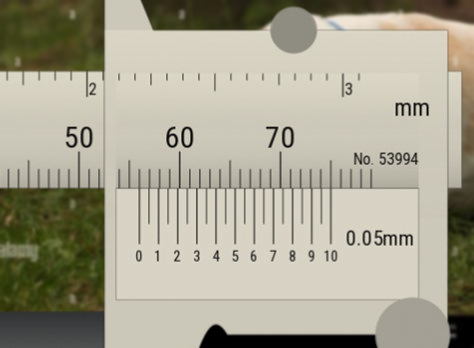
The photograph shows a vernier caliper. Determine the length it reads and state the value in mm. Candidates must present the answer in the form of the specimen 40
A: 56.0
